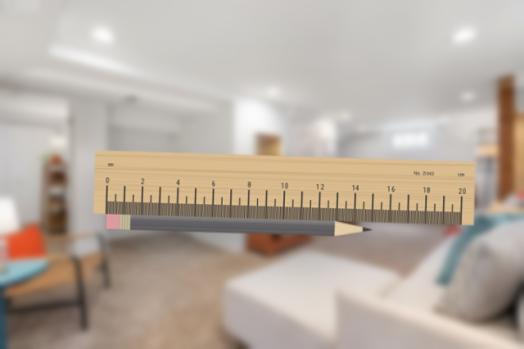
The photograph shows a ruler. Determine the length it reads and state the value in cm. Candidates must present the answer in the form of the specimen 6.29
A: 15
